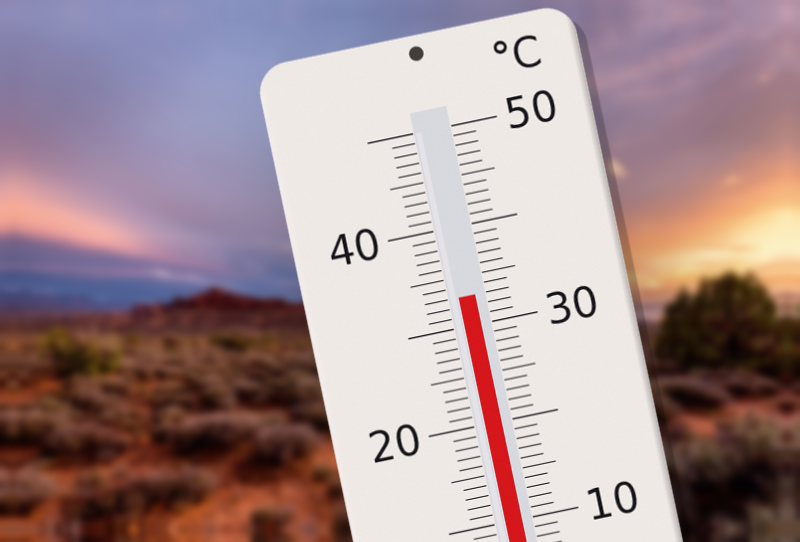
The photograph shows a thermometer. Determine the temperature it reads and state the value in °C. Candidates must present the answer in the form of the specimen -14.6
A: 33
